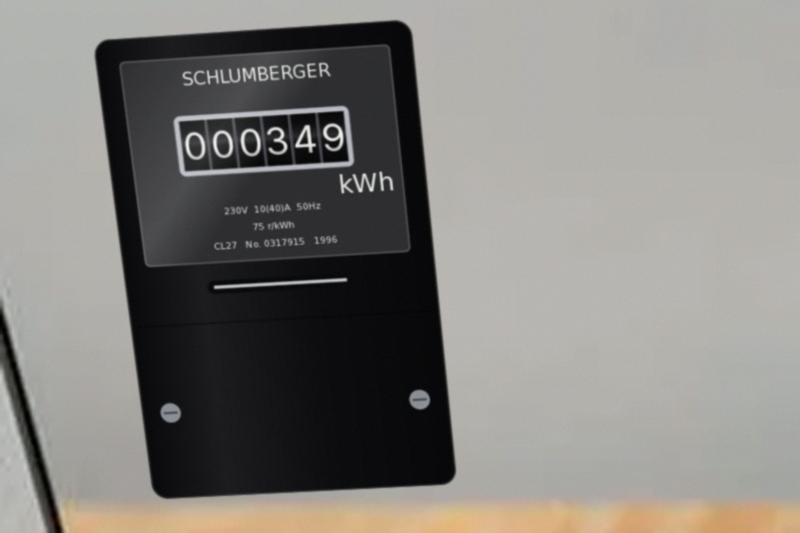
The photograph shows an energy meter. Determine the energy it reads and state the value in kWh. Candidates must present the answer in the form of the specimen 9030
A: 349
